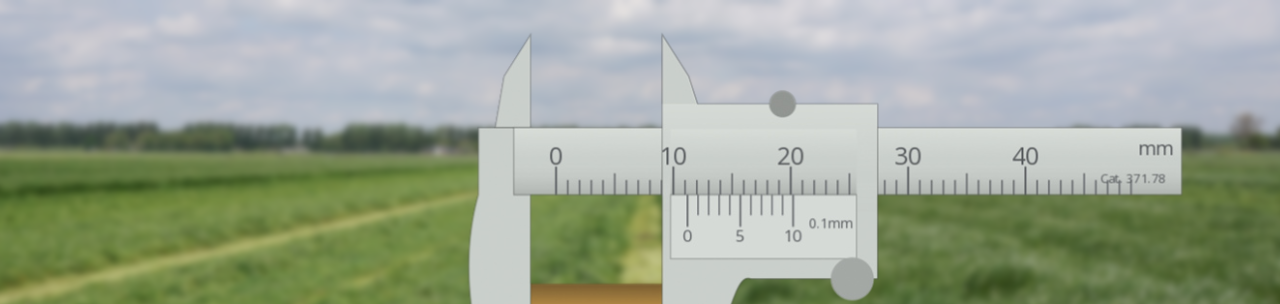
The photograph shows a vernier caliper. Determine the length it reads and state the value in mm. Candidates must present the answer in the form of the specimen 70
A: 11.2
